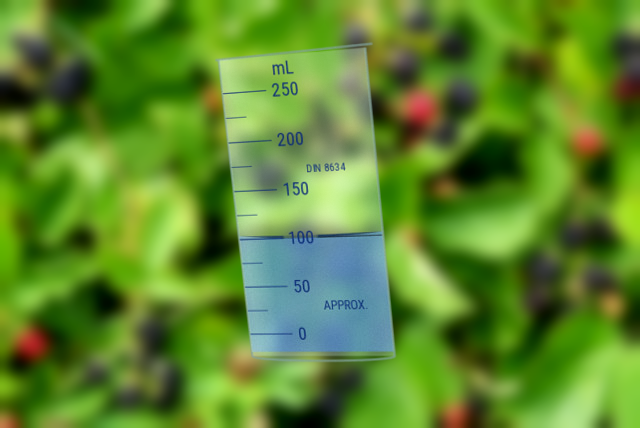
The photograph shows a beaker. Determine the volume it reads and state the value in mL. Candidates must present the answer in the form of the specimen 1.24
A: 100
